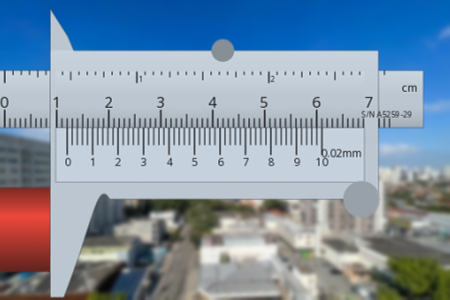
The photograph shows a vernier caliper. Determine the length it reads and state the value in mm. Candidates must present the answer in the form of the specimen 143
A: 12.0
